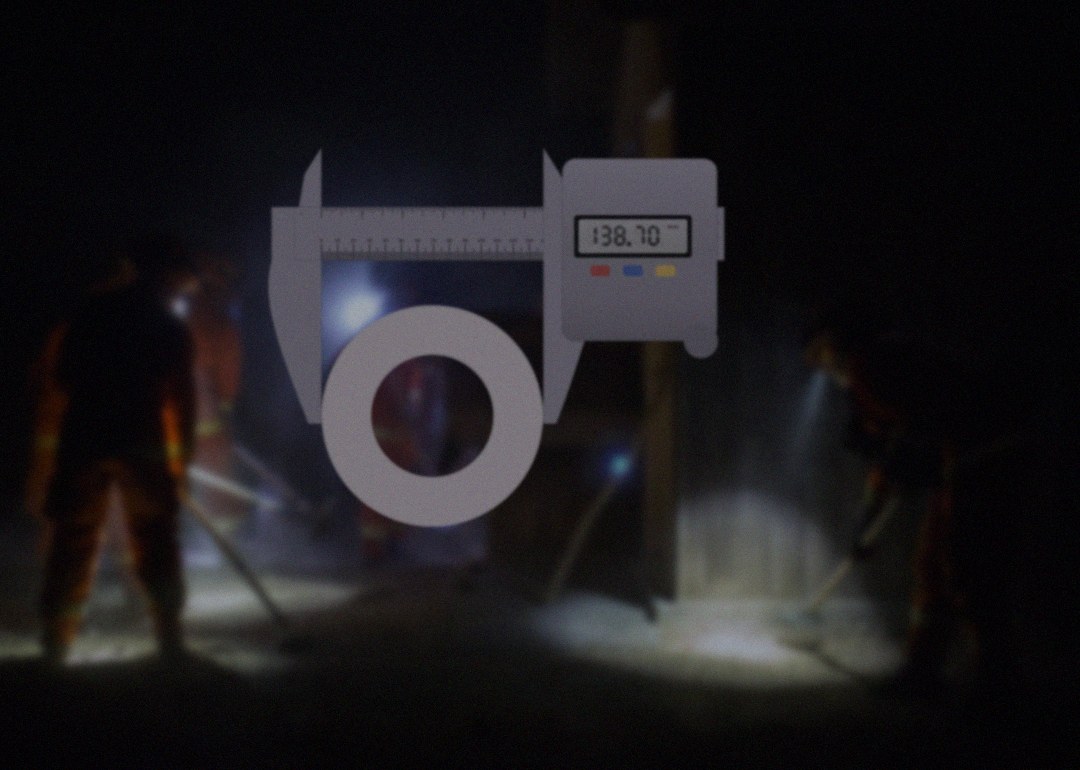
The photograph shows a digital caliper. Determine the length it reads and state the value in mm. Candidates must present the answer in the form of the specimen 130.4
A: 138.70
